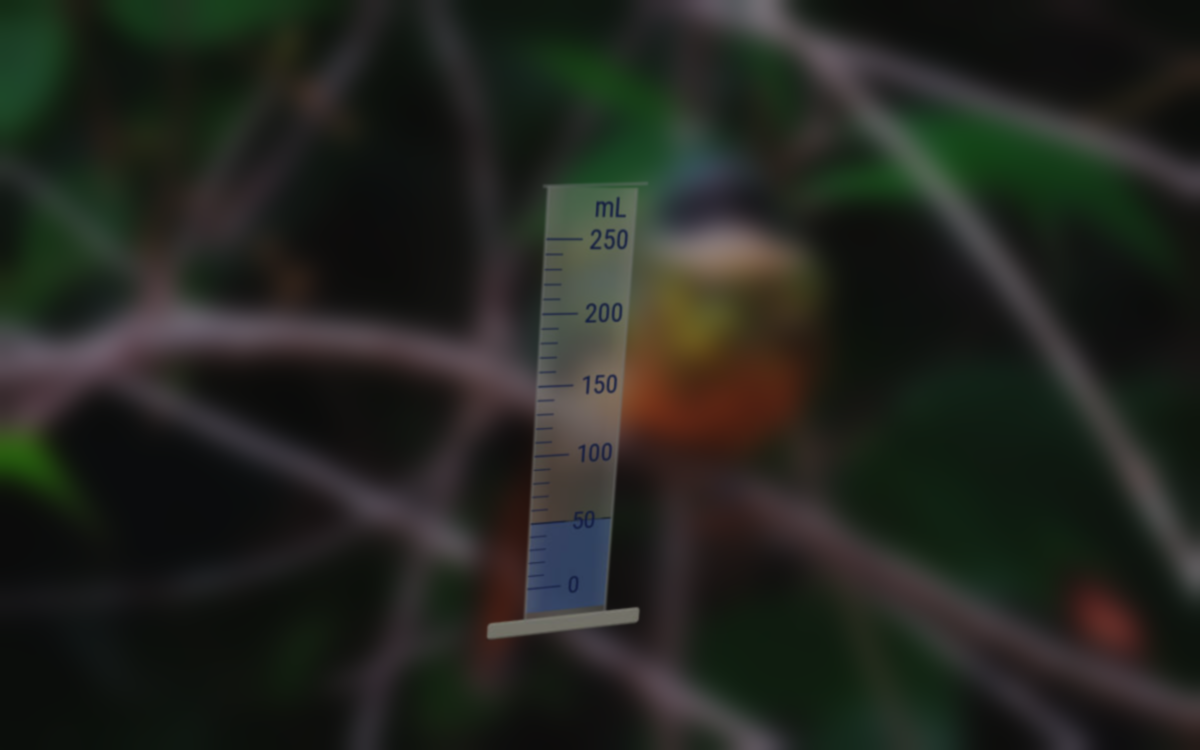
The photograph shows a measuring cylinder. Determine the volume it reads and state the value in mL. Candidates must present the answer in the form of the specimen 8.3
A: 50
